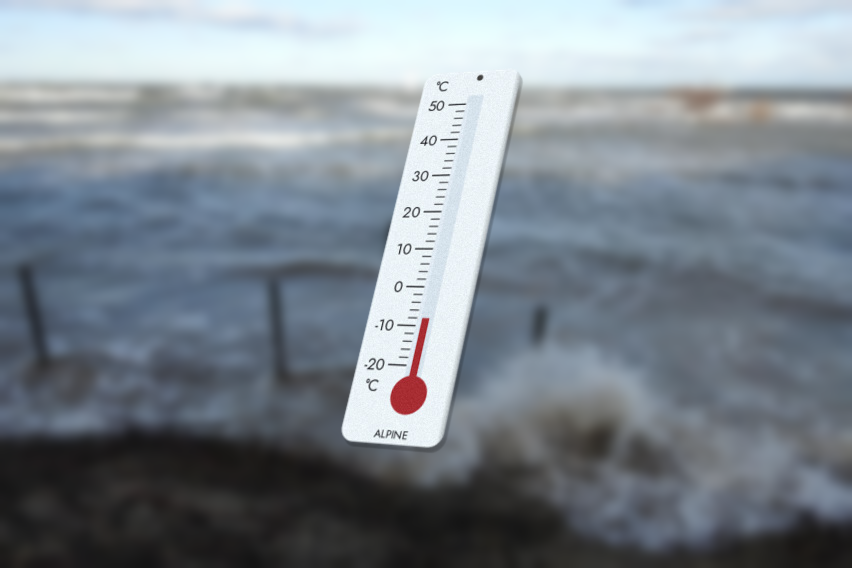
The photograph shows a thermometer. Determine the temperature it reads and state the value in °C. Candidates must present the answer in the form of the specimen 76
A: -8
